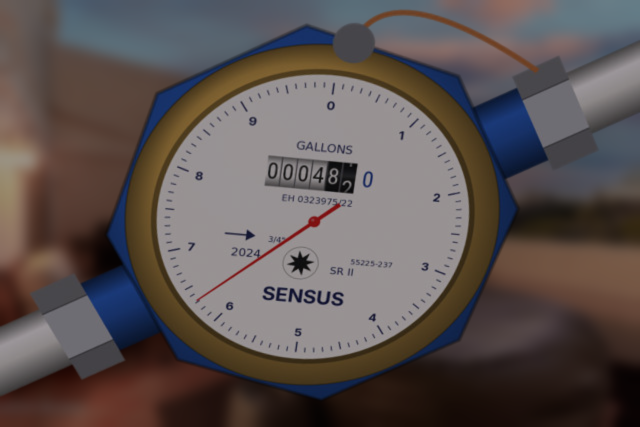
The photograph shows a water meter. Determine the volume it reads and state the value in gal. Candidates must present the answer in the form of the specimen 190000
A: 4816.3
